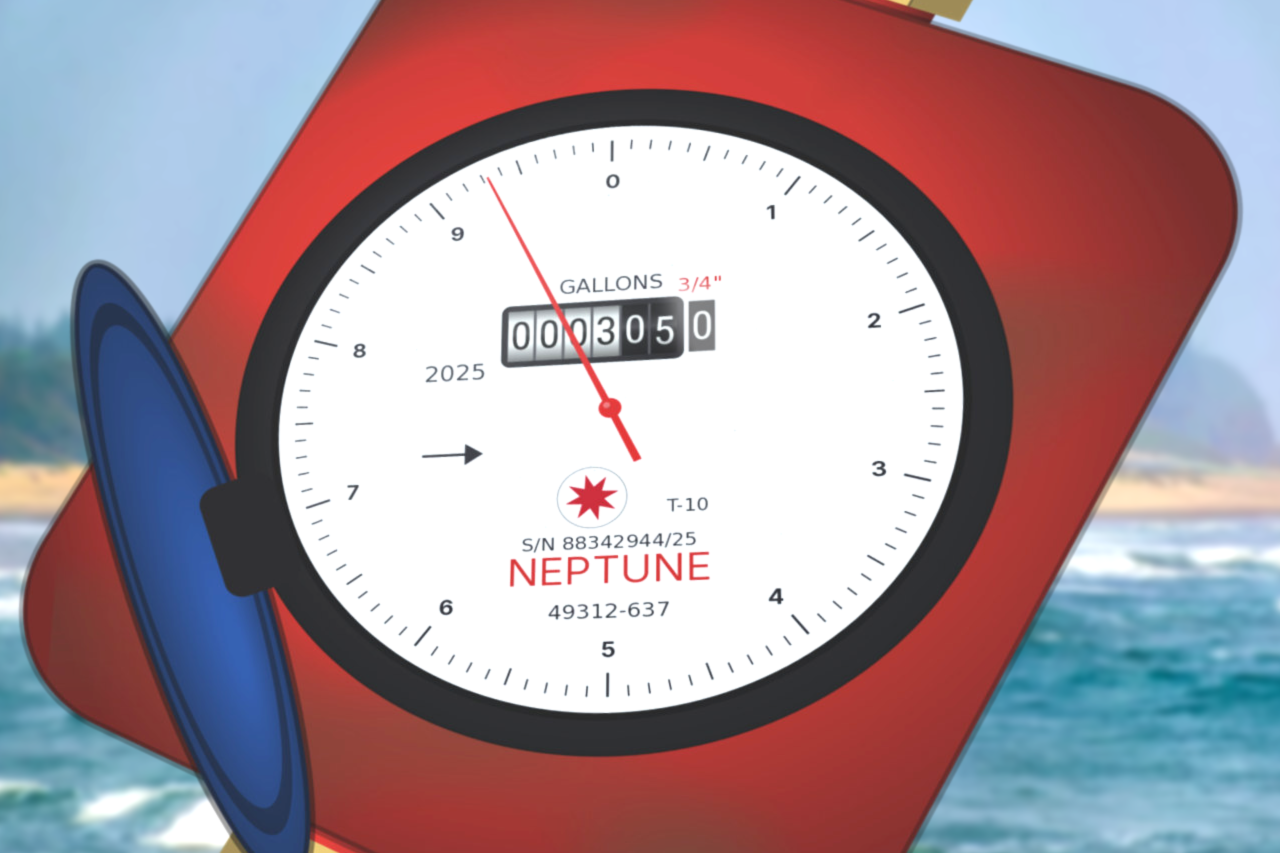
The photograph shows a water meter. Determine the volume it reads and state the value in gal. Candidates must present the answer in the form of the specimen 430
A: 3049.3
